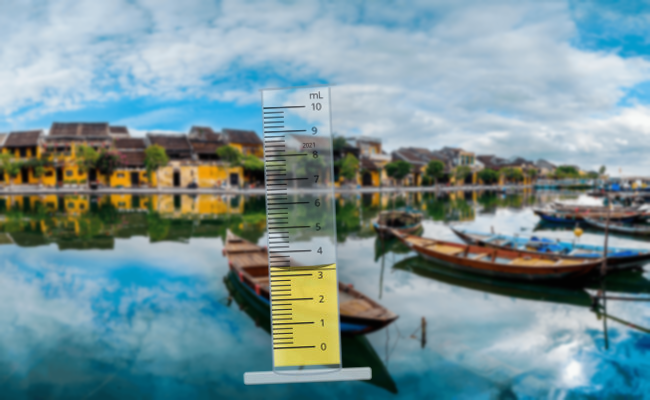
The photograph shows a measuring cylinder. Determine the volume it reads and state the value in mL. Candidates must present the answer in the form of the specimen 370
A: 3.2
